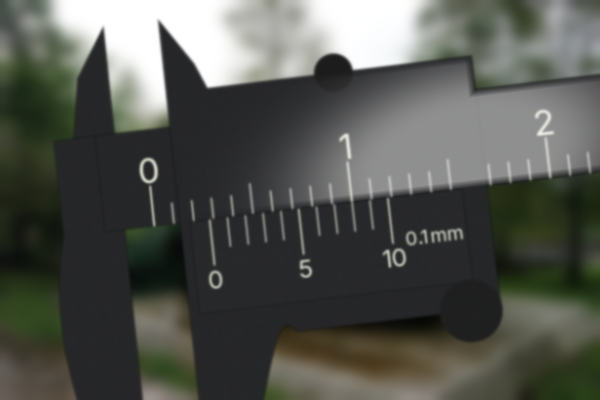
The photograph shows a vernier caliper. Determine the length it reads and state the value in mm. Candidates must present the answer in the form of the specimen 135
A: 2.8
